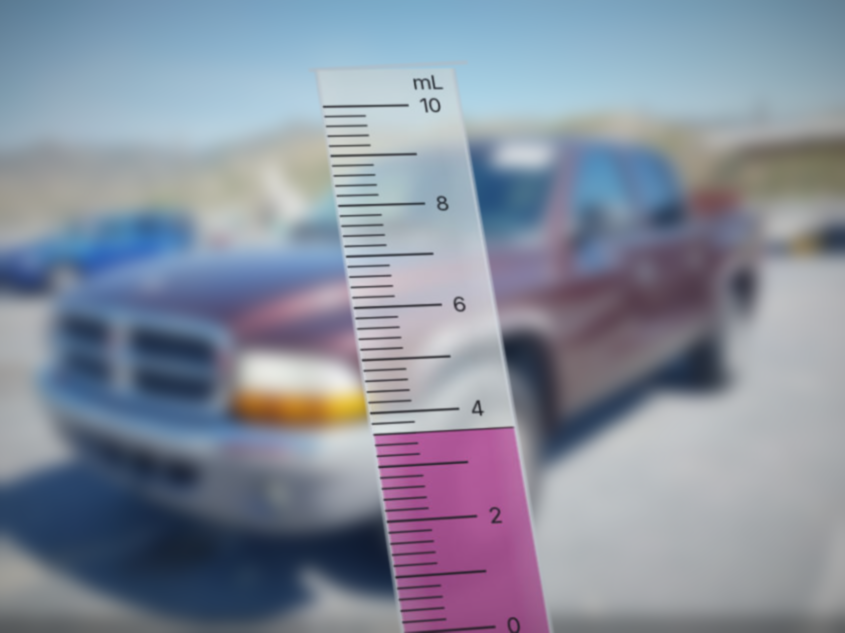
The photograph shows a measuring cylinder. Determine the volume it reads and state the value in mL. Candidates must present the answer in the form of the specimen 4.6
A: 3.6
